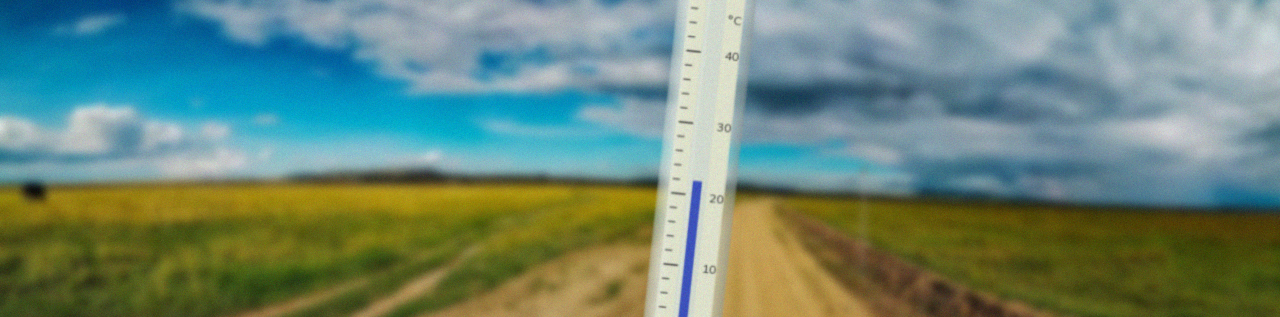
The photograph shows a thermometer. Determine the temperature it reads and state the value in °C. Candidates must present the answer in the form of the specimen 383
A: 22
